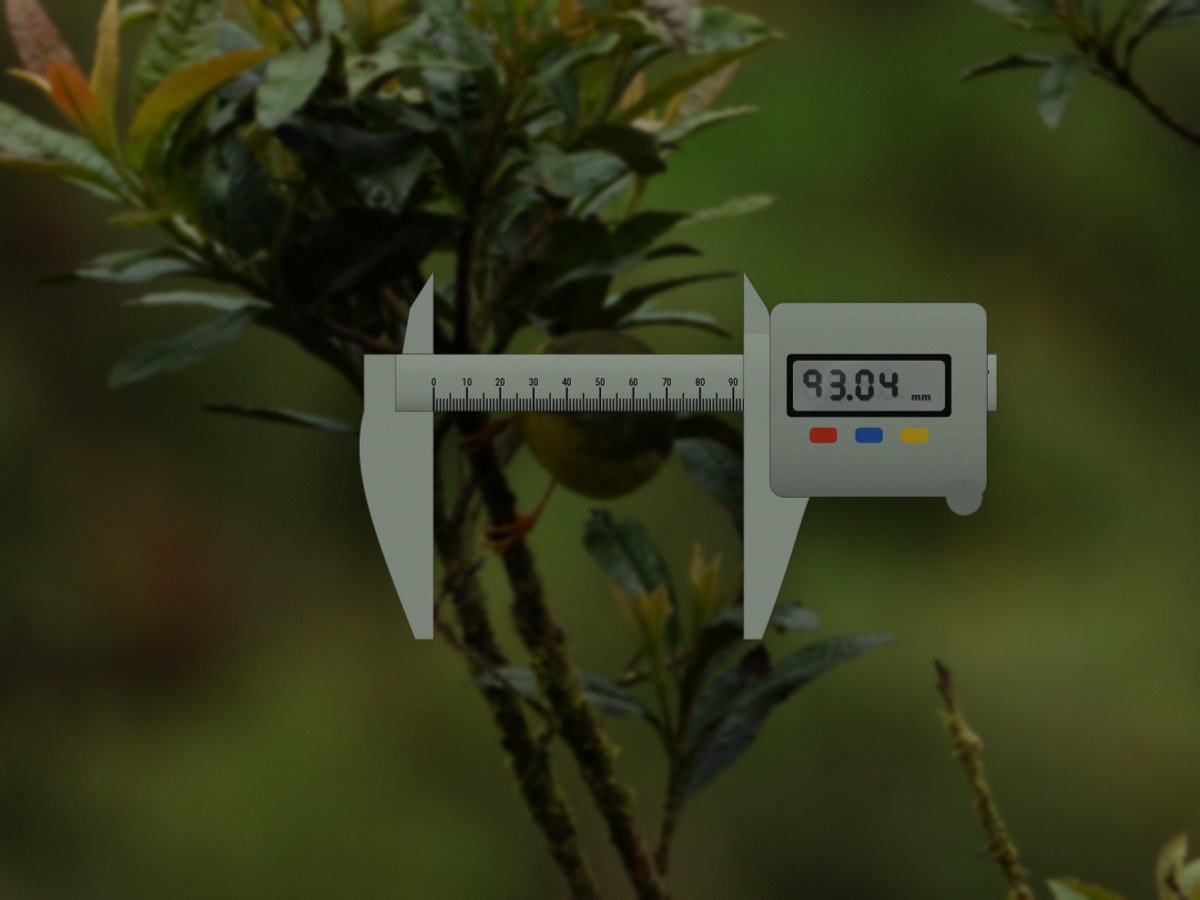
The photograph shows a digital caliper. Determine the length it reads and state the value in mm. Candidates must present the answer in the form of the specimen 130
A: 93.04
